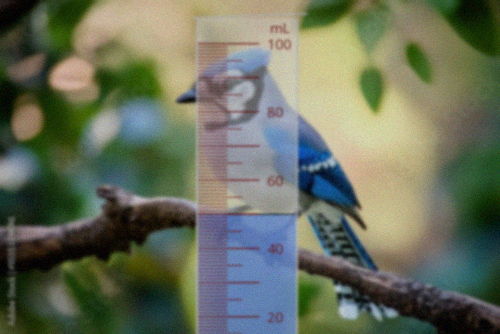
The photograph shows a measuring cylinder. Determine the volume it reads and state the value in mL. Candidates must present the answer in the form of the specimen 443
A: 50
